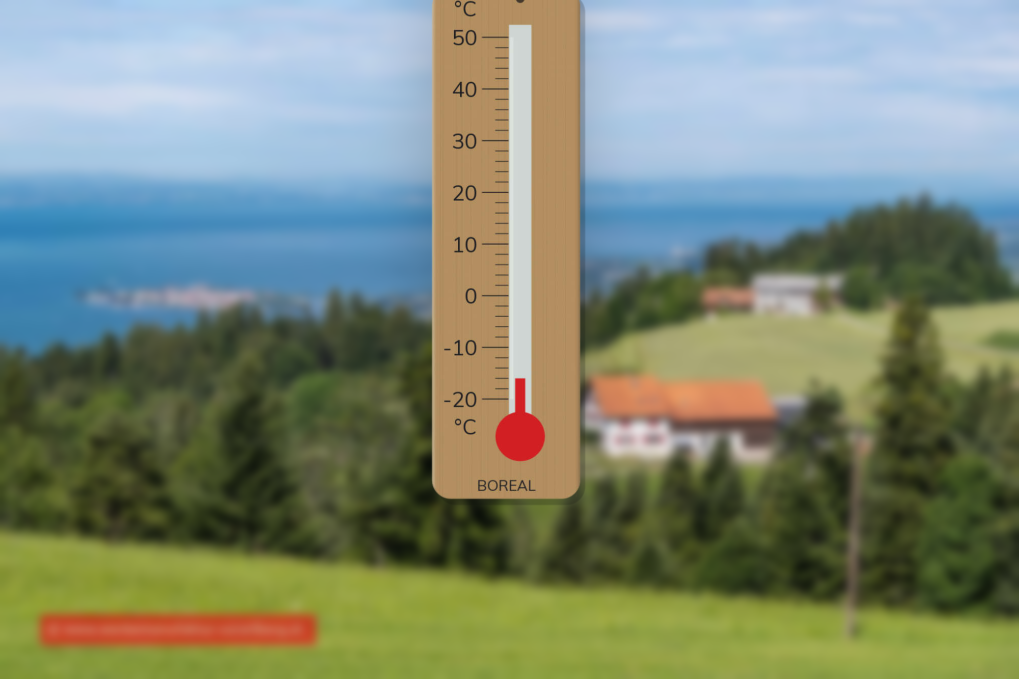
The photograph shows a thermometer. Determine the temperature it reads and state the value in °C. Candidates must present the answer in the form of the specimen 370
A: -16
